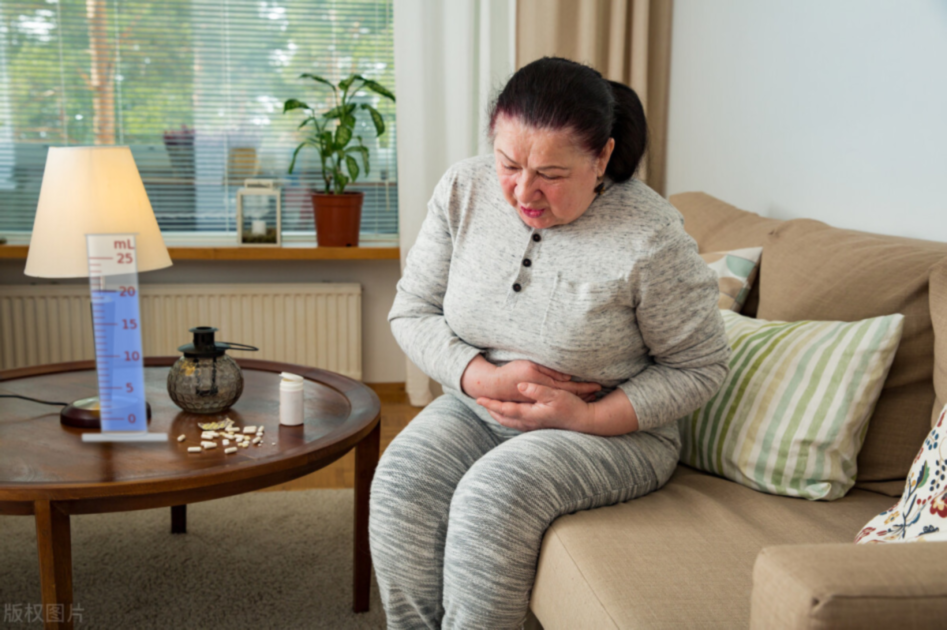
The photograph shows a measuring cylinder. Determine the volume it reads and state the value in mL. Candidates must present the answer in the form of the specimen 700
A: 20
